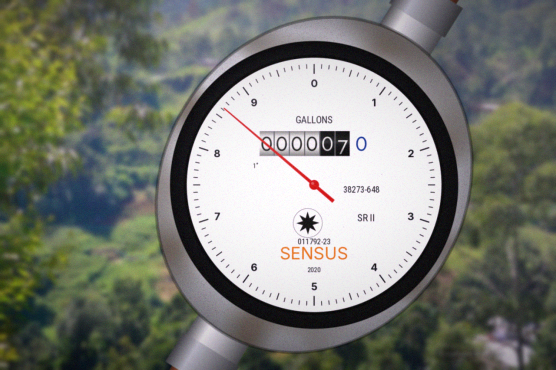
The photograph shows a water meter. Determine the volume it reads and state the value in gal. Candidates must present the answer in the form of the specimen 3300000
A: 68.6
